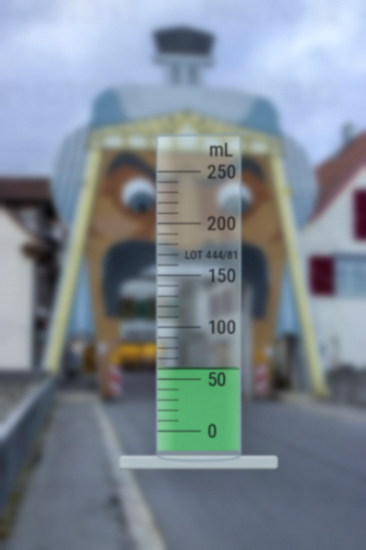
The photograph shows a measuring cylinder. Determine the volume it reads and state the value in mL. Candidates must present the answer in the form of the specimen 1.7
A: 60
